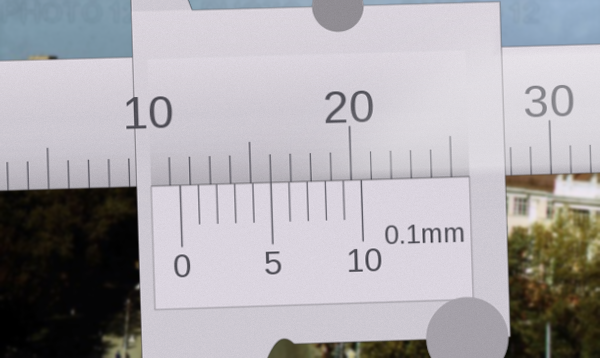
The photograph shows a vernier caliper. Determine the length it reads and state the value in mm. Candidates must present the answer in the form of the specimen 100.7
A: 11.5
